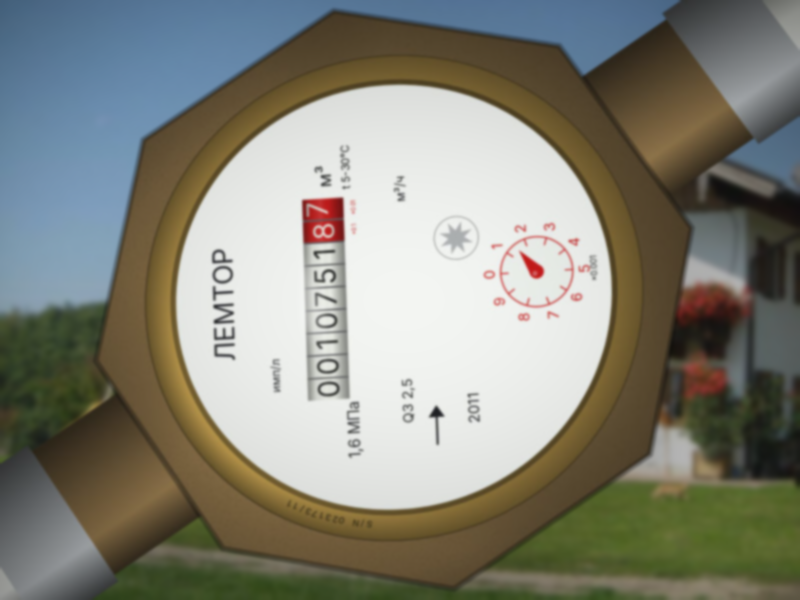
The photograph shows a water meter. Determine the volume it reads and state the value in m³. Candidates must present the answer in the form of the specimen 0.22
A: 10751.871
